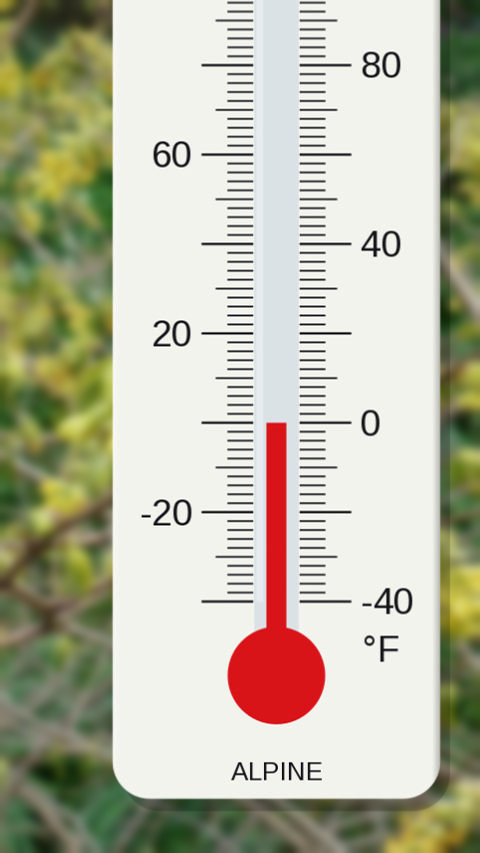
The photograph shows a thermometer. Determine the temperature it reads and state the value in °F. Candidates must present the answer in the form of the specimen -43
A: 0
